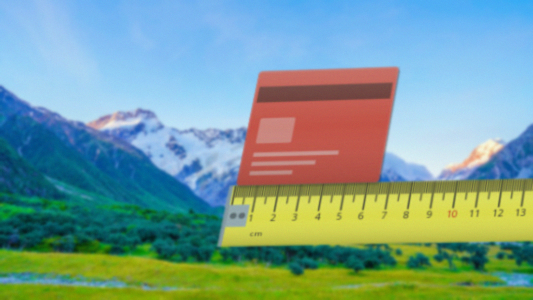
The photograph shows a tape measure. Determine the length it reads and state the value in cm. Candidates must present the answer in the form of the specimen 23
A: 6.5
